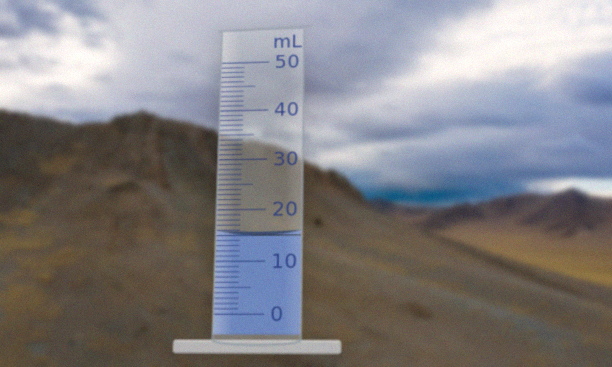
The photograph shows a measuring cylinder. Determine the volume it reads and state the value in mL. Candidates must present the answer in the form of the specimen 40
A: 15
